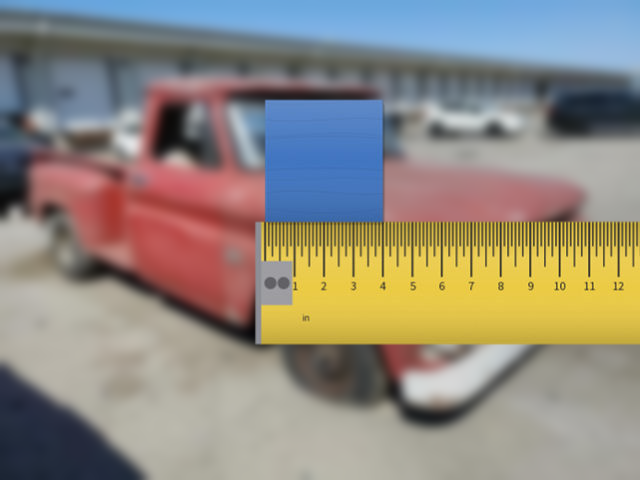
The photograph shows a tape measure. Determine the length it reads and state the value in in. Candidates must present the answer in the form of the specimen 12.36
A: 4
